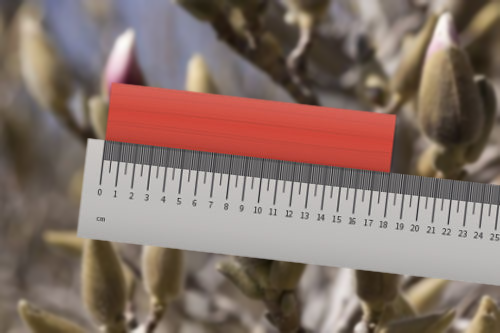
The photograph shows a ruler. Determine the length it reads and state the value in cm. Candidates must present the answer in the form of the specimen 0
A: 18
